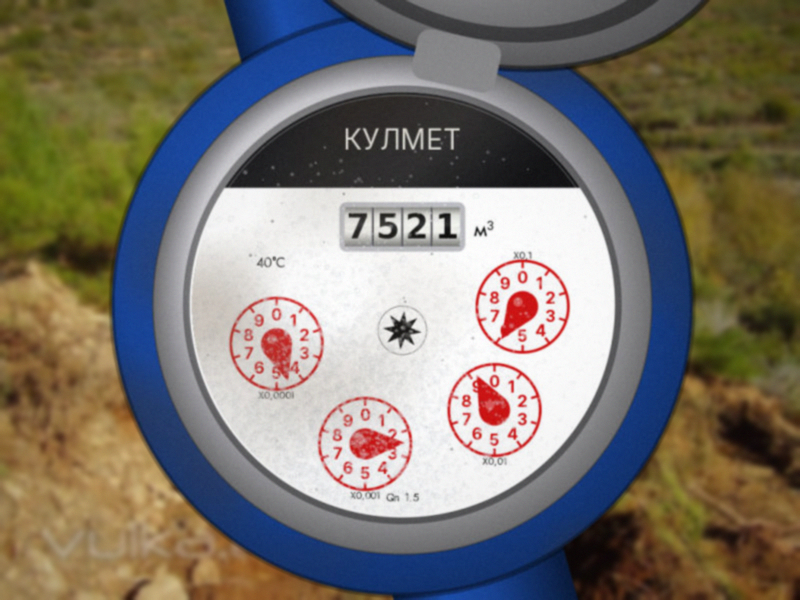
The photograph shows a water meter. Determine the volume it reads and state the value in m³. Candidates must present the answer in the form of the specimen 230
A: 7521.5924
